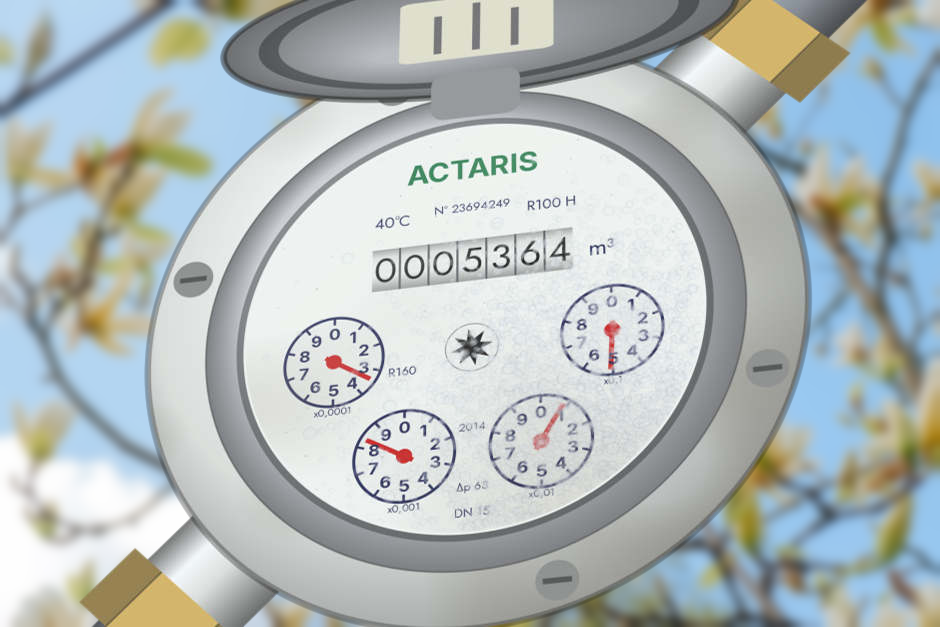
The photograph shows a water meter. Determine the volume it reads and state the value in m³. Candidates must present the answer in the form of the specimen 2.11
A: 5364.5083
